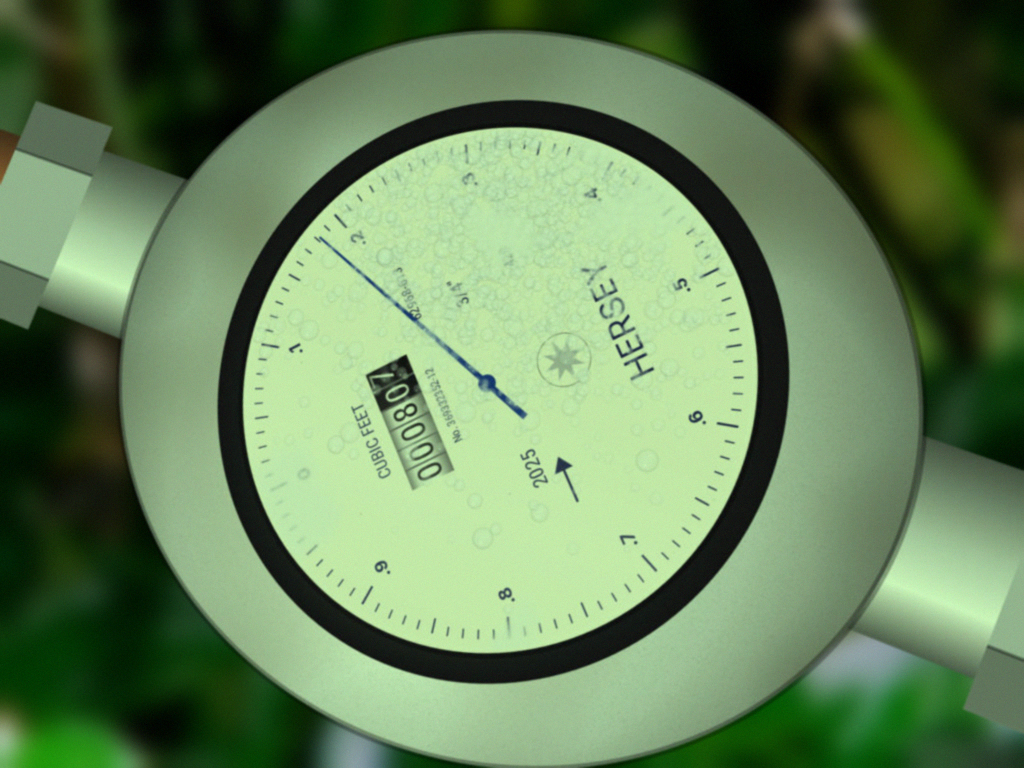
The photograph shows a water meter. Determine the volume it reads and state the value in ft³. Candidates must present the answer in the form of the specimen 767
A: 807.18
